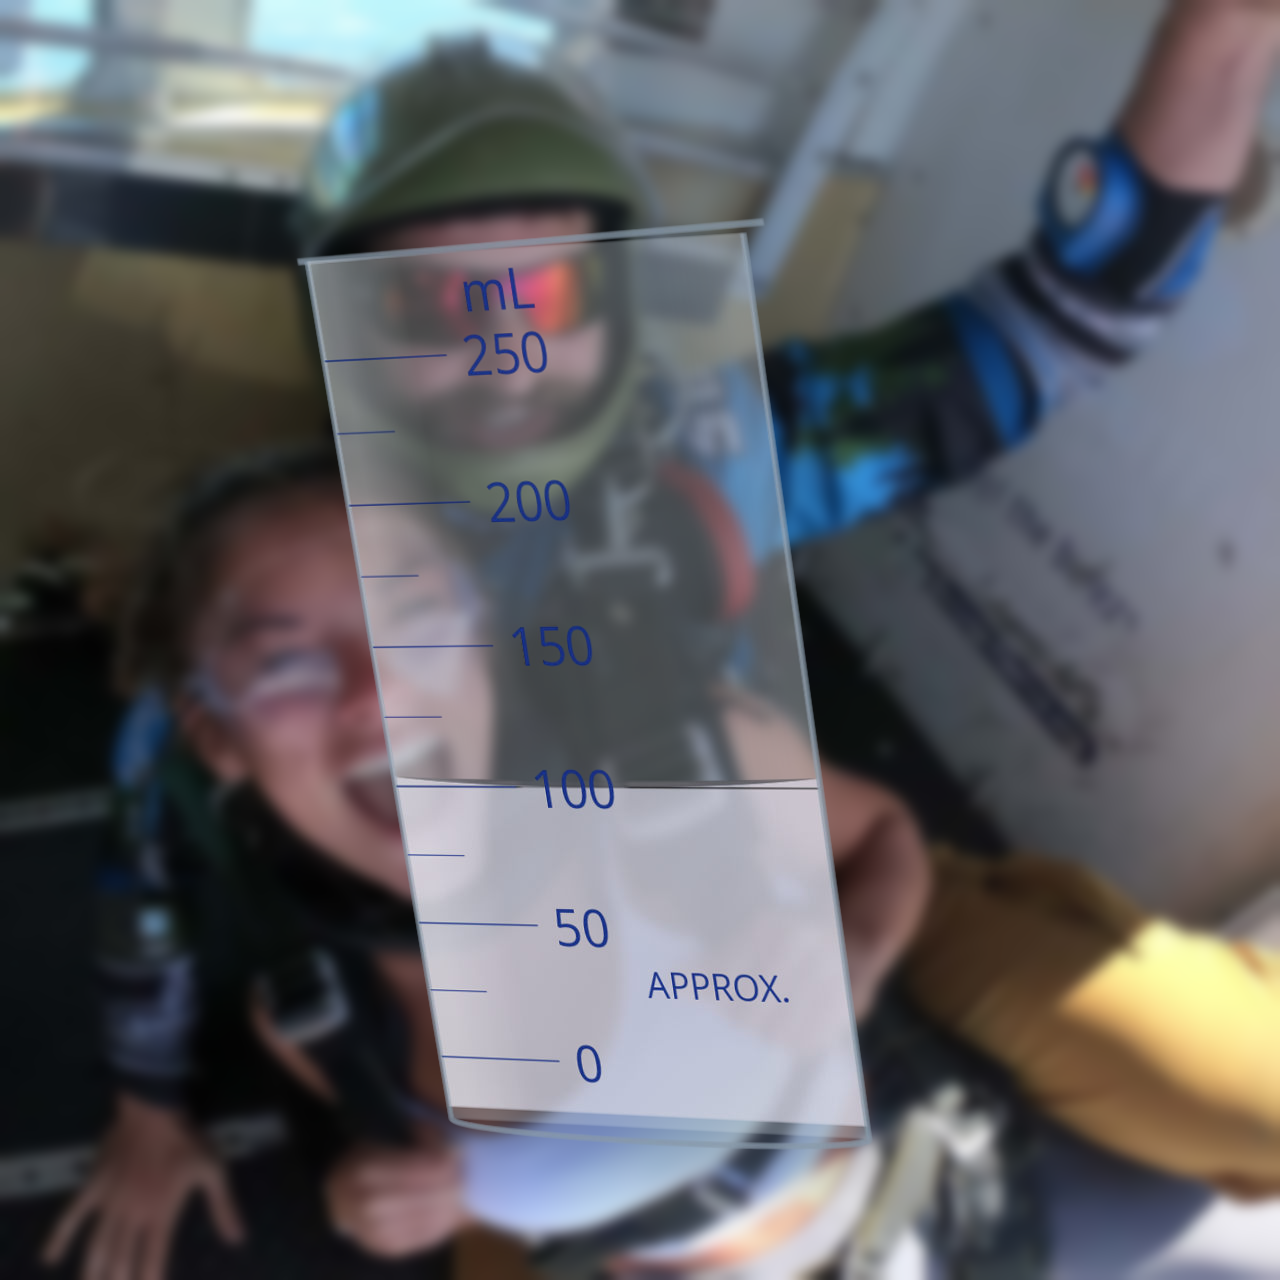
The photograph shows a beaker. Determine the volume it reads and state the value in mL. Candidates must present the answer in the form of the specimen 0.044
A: 100
